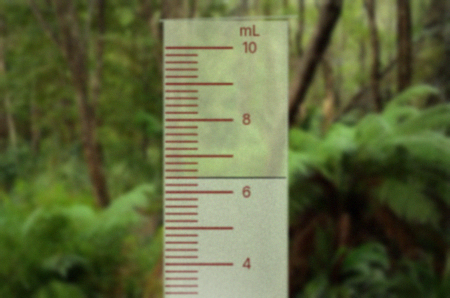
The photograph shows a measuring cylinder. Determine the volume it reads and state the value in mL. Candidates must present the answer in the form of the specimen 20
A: 6.4
